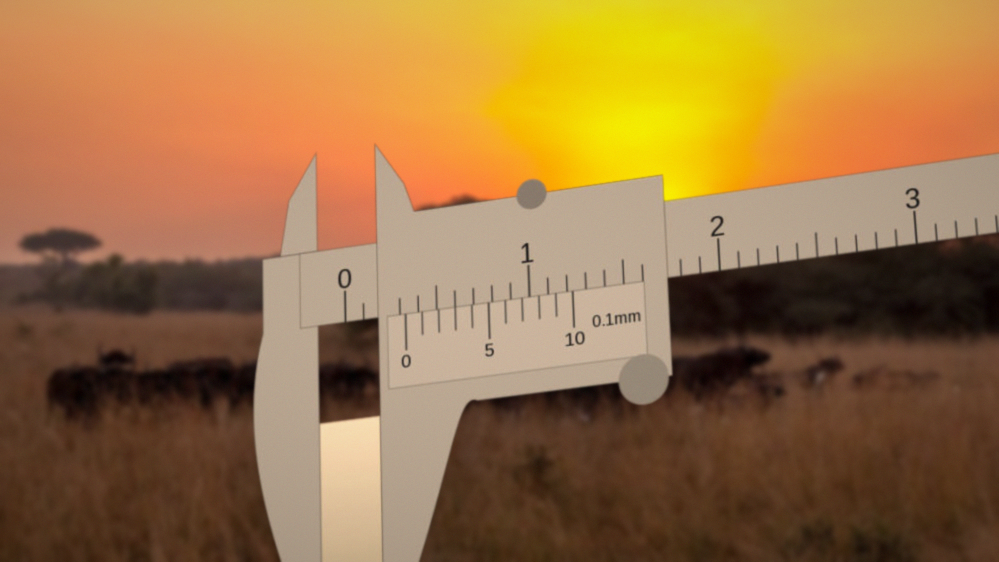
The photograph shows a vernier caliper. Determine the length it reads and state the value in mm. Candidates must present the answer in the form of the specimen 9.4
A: 3.3
